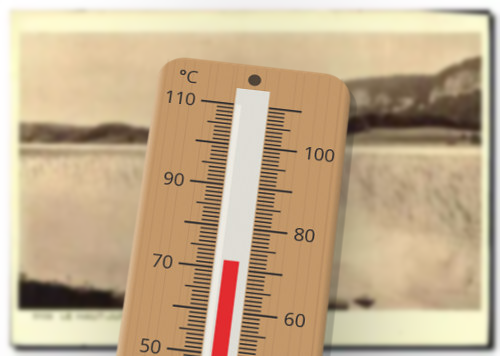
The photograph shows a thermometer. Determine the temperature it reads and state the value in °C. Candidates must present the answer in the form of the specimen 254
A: 72
